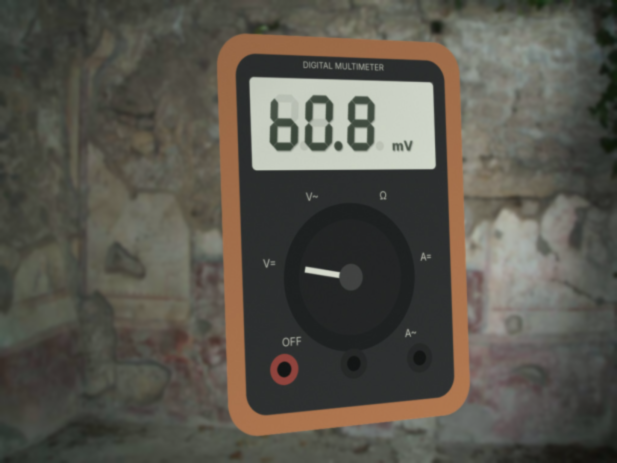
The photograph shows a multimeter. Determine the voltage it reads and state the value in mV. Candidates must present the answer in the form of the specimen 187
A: 60.8
